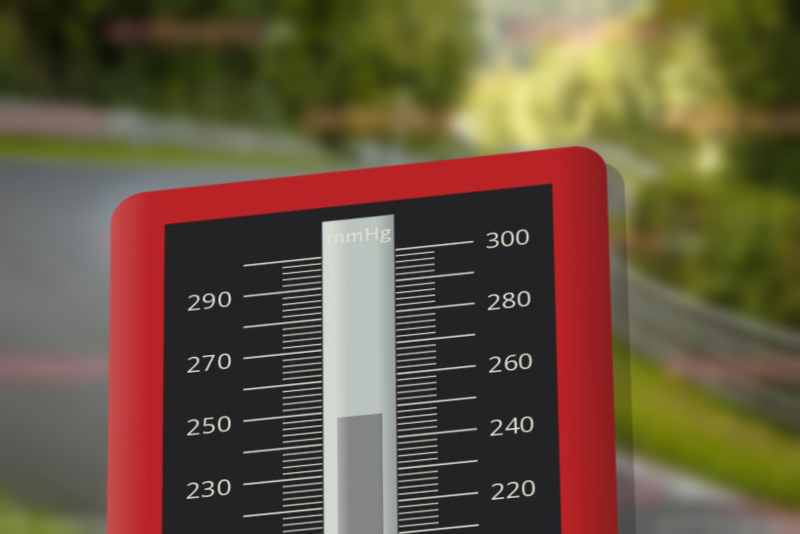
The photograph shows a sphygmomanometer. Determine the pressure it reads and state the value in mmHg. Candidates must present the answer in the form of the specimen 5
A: 248
